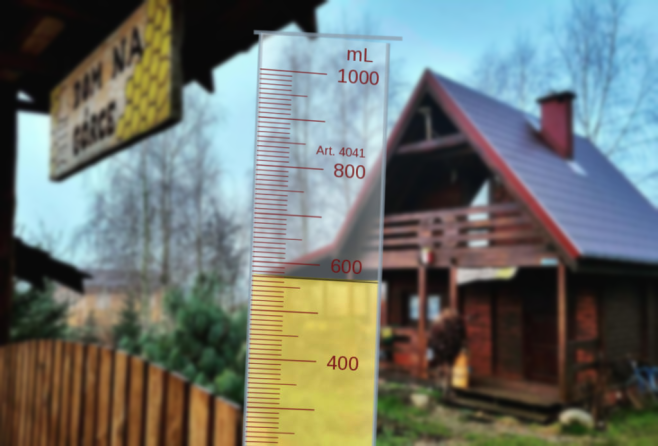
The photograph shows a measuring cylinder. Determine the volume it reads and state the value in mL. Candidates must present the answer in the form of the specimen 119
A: 570
